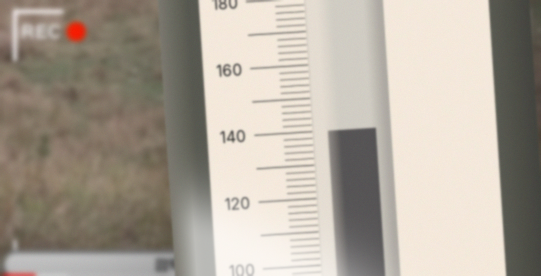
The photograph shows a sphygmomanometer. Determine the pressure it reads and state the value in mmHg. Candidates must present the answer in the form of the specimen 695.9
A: 140
